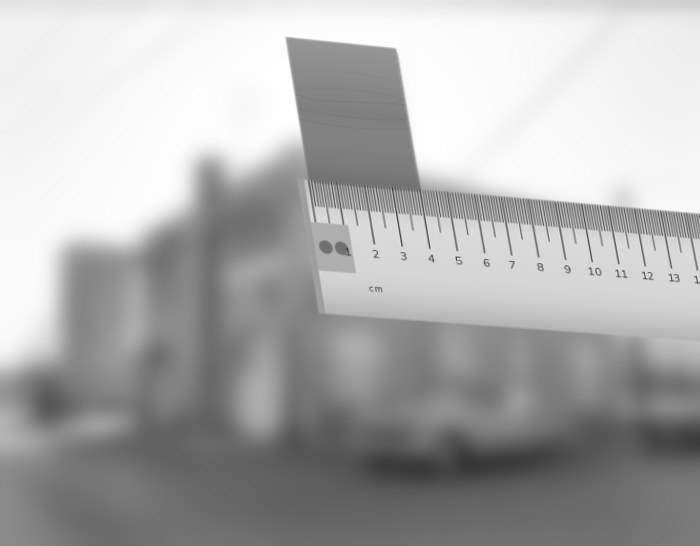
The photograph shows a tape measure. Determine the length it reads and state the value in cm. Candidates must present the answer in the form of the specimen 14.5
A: 4
